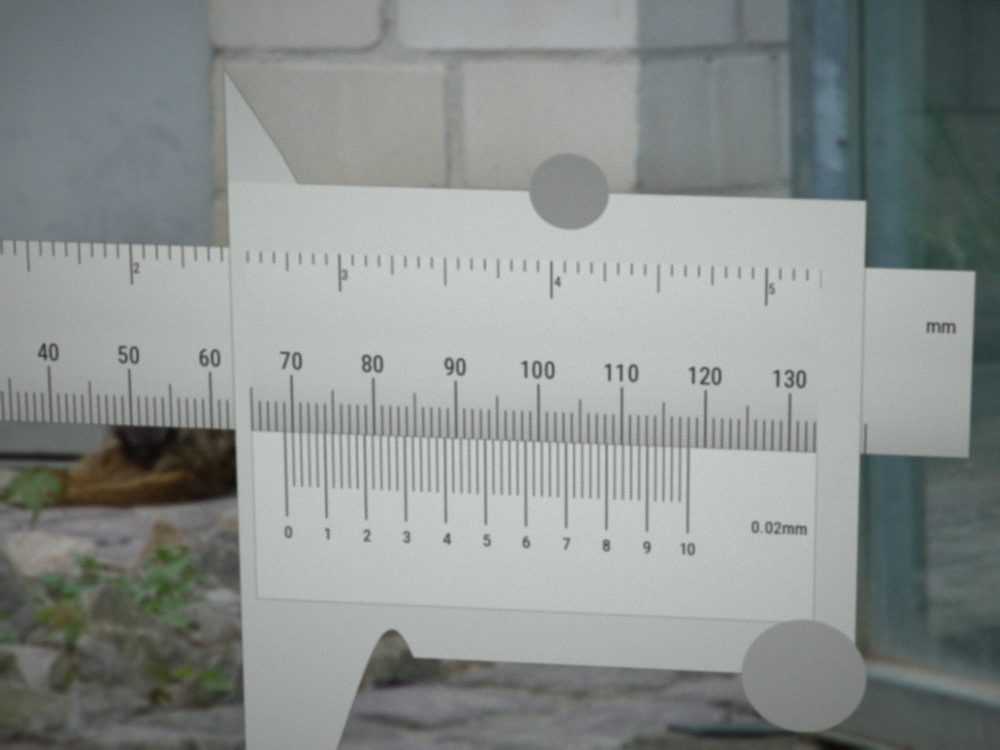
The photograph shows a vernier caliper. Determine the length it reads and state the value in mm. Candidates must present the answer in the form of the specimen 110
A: 69.0
